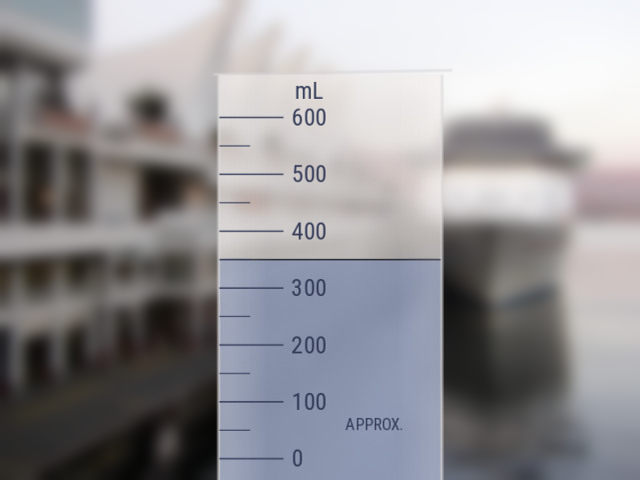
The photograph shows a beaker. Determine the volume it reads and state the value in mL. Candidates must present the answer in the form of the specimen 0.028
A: 350
